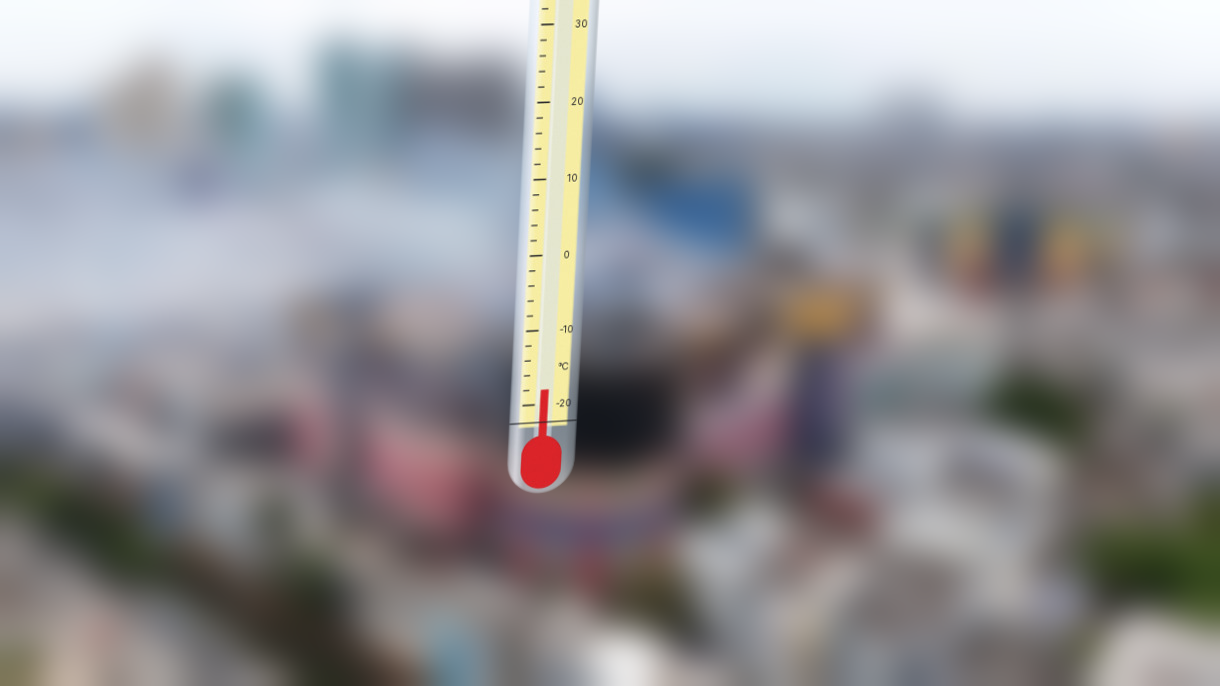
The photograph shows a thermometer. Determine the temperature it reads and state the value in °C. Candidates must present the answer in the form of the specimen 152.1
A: -18
